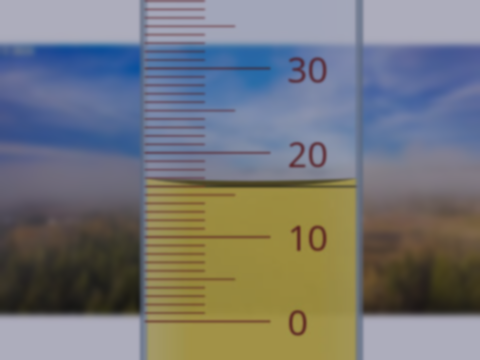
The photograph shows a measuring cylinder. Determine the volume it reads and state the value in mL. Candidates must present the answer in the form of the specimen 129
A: 16
